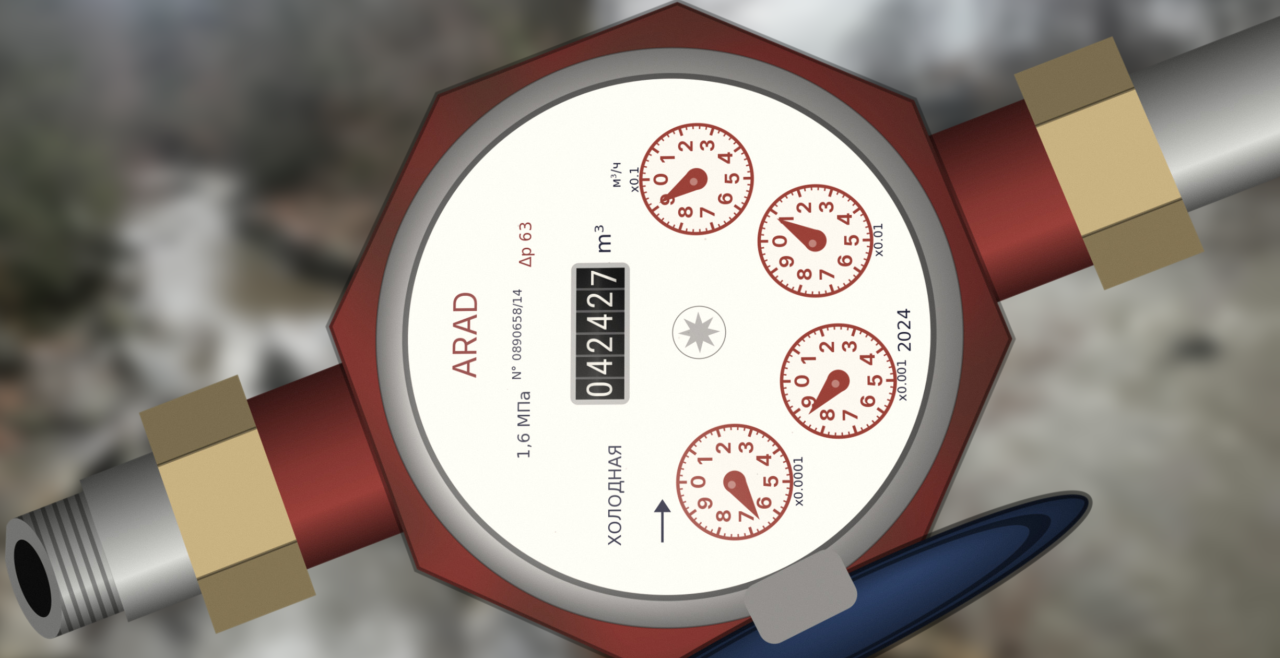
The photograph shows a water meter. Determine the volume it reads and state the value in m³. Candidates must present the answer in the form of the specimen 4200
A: 42426.9086
